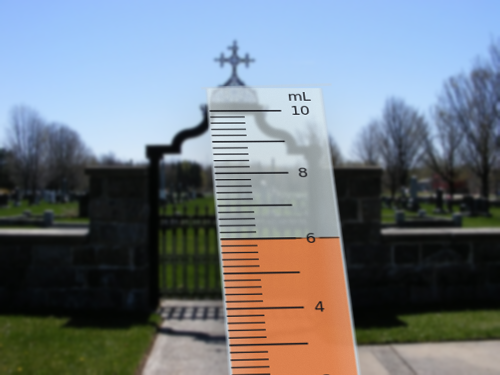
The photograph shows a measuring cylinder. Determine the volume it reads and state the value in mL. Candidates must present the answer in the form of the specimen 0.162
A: 6
